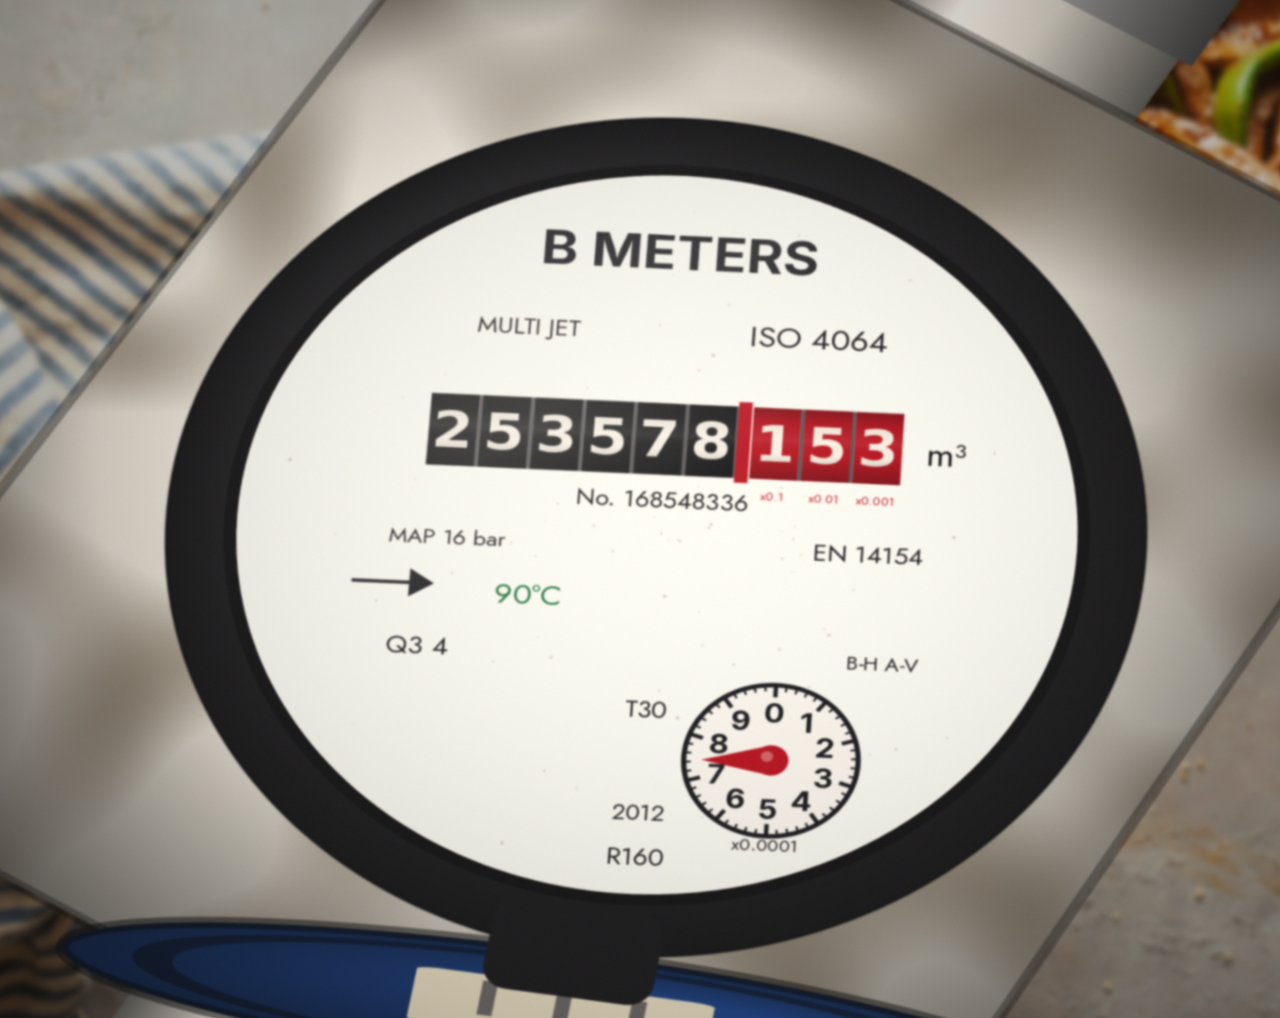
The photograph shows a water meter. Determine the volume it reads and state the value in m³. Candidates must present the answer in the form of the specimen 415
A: 253578.1537
